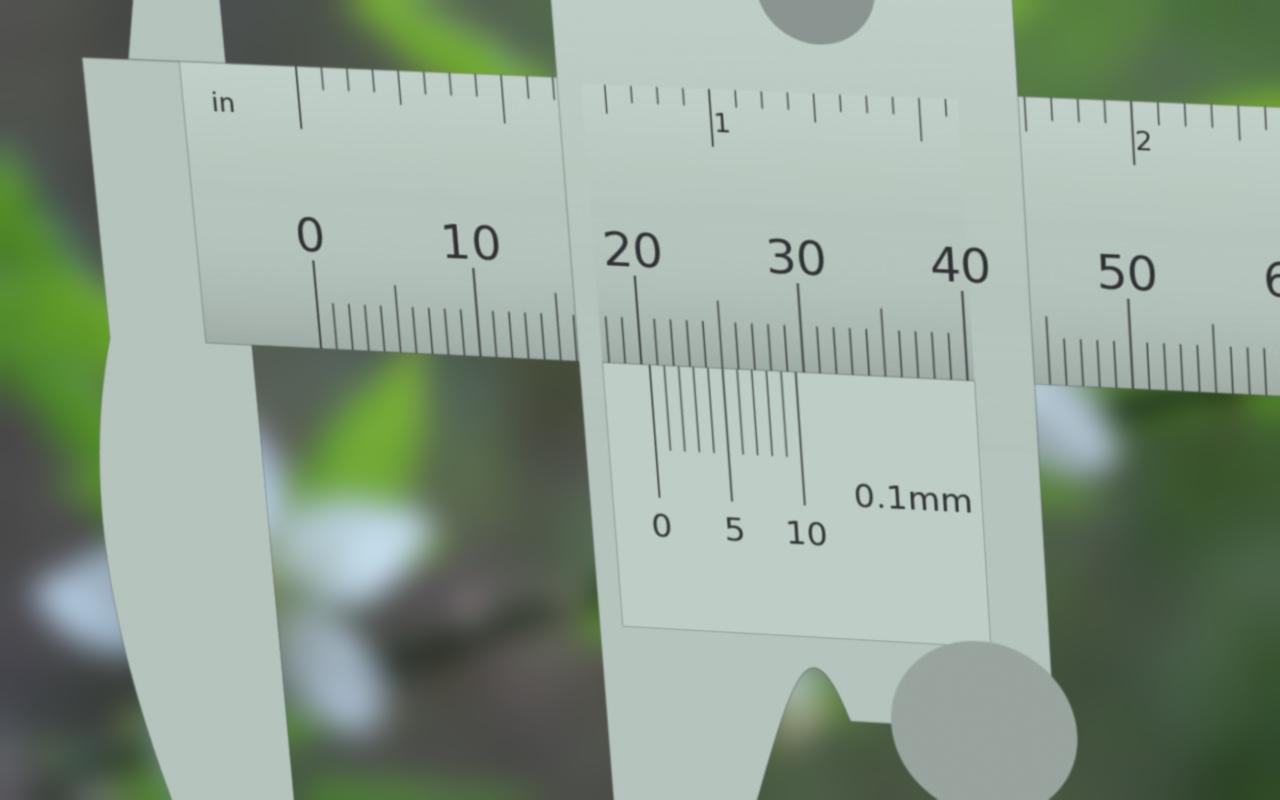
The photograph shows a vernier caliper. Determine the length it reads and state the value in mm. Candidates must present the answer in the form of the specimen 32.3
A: 20.5
